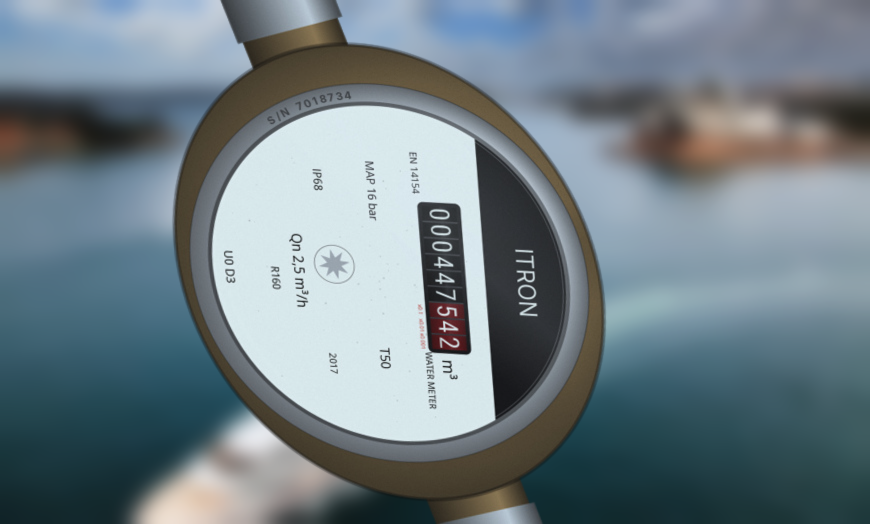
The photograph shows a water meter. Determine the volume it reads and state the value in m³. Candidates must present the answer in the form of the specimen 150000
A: 447.542
